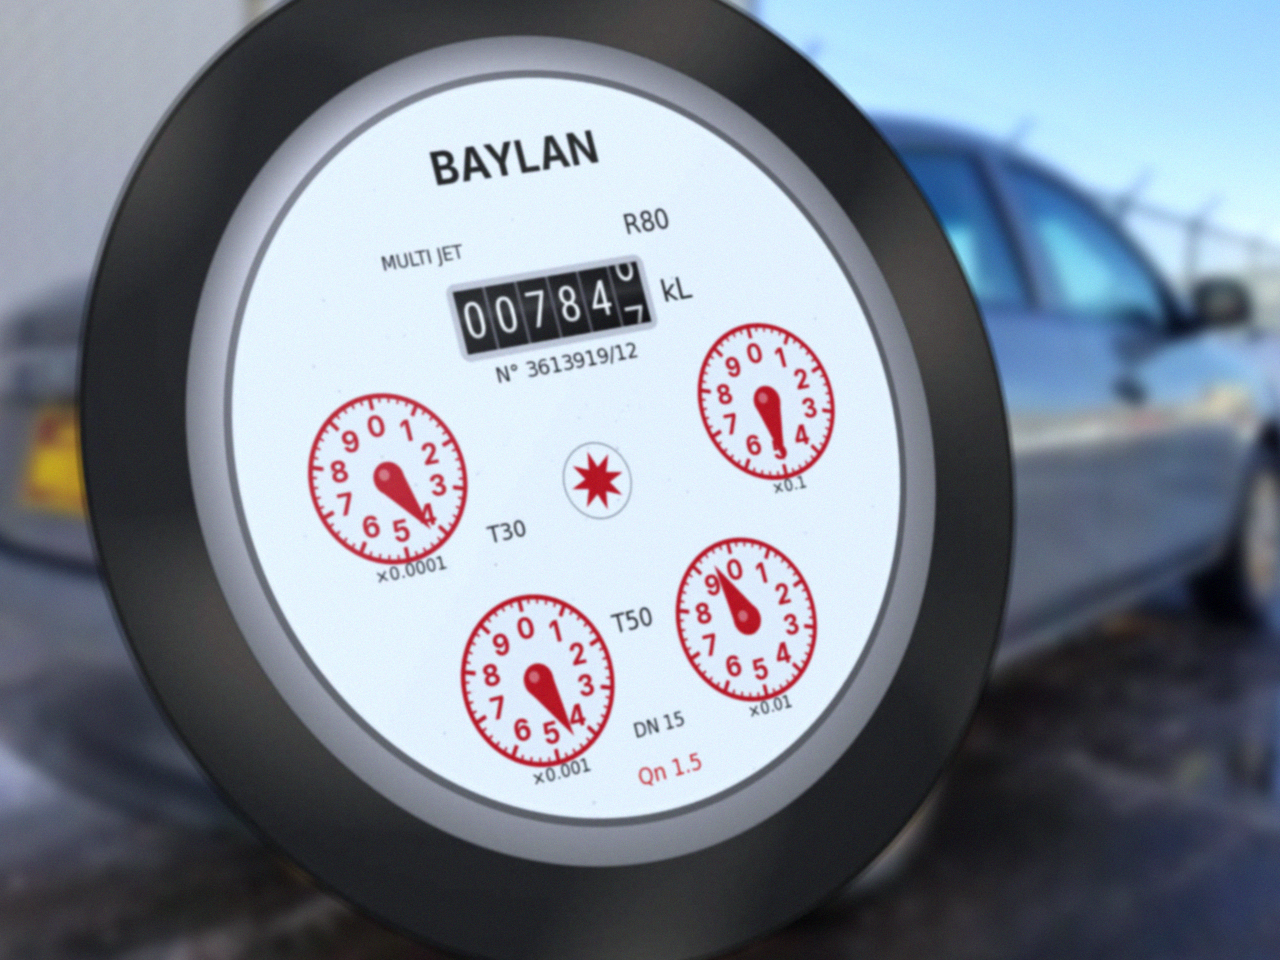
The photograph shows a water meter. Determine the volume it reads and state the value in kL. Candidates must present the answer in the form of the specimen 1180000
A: 7846.4944
